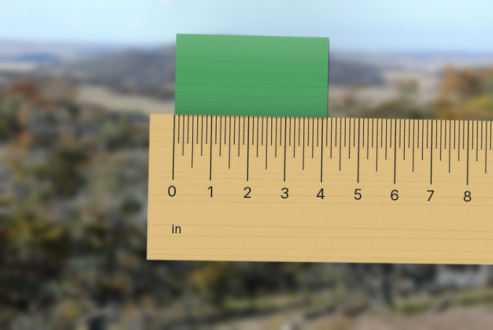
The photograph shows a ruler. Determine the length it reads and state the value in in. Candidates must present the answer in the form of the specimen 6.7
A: 4.125
